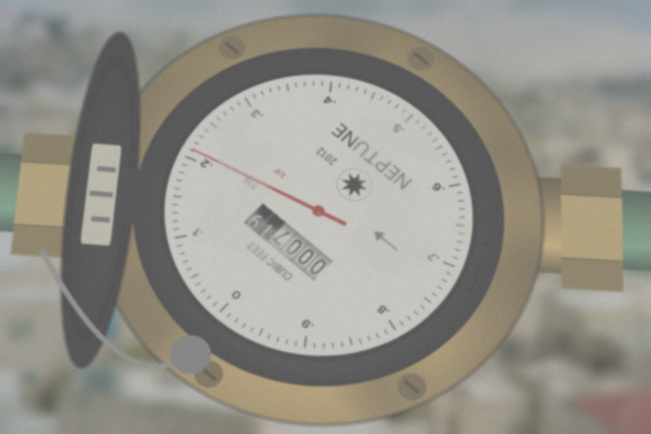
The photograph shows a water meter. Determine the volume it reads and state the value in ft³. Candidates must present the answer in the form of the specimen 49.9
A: 719.21
